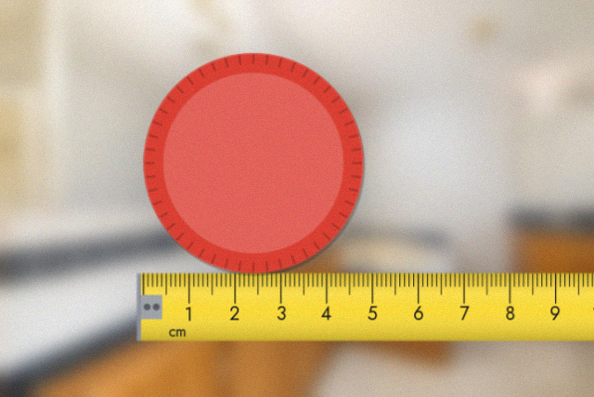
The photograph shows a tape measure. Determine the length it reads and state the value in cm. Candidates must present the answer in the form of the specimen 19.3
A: 4.8
